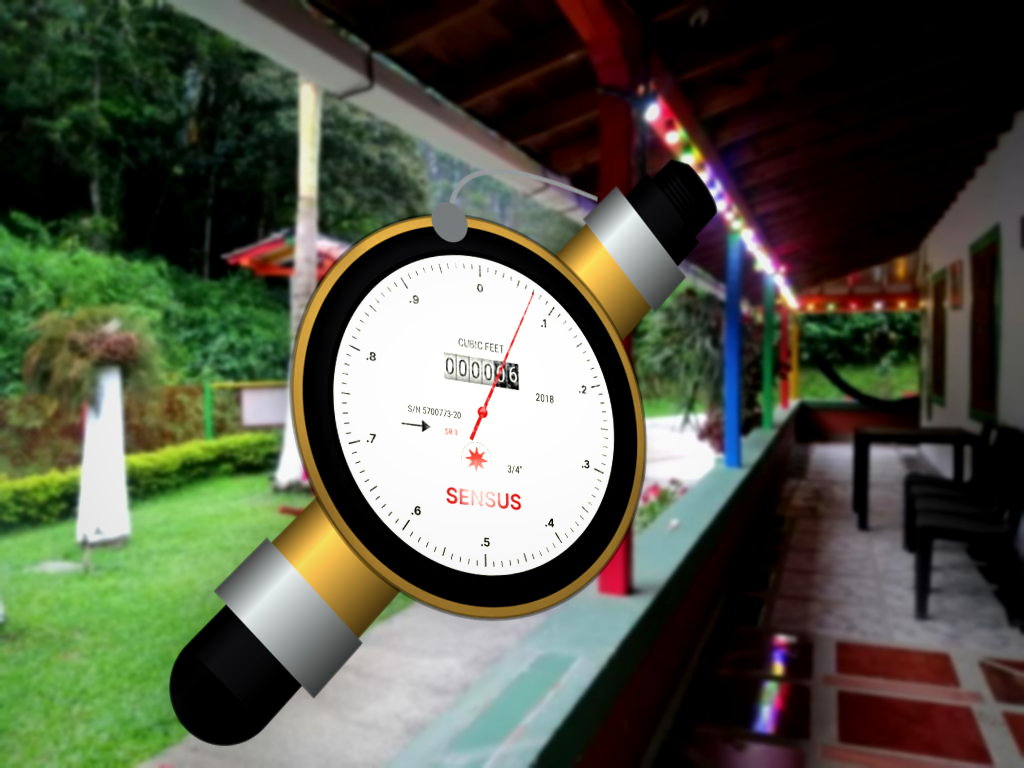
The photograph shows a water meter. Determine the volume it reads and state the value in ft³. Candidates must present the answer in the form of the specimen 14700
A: 6.07
